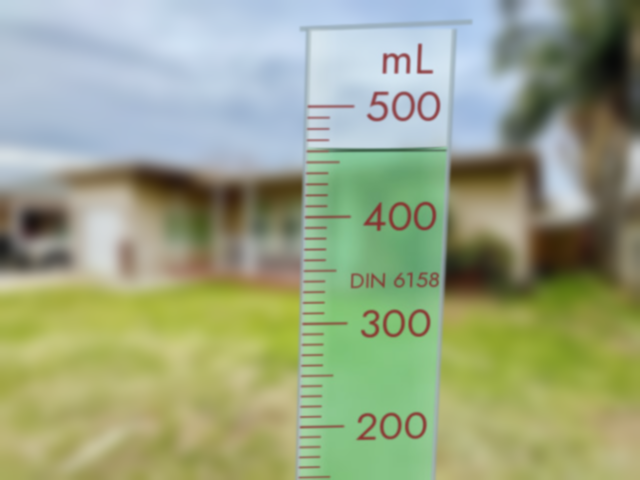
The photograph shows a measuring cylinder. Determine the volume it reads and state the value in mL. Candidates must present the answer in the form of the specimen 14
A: 460
